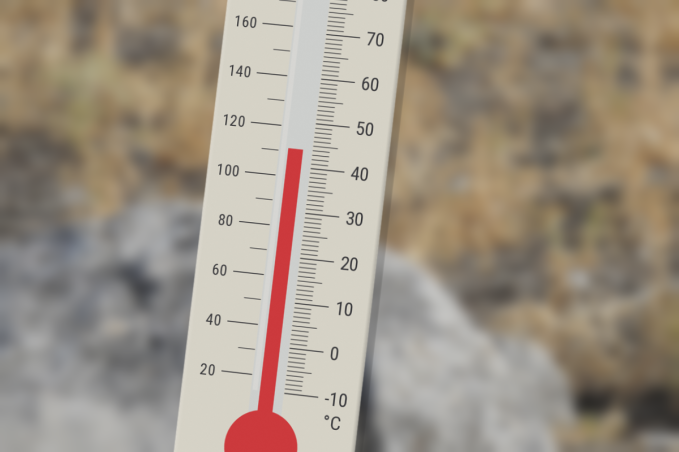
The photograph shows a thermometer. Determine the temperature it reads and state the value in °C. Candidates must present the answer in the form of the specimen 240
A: 44
